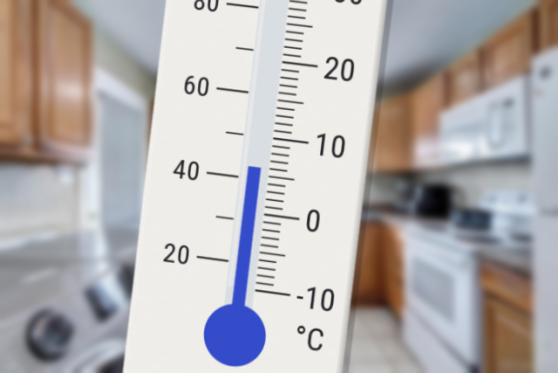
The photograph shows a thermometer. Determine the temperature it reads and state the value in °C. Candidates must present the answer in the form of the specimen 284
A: 6
